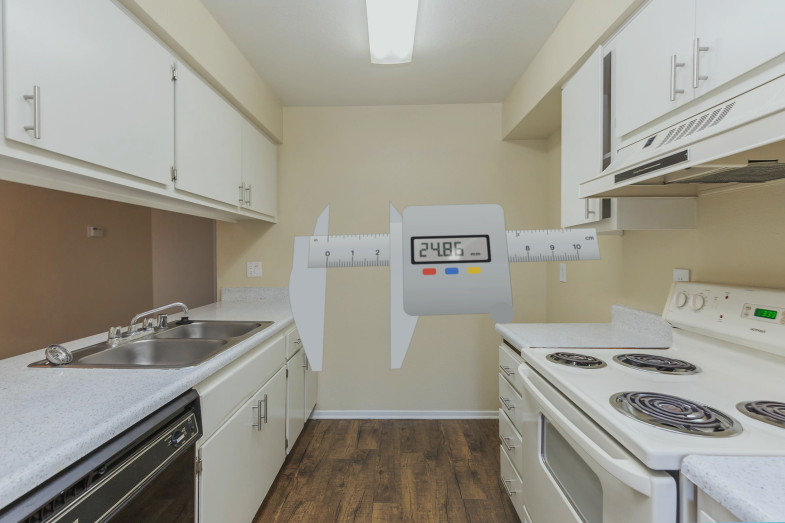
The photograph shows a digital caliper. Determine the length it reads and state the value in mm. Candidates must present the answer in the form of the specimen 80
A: 24.86
